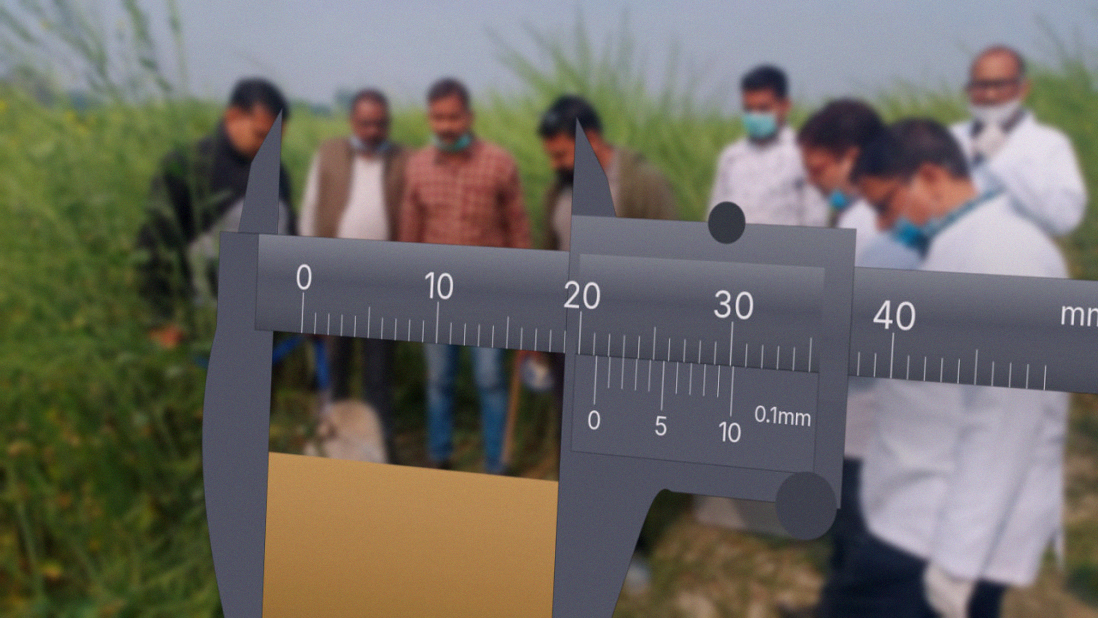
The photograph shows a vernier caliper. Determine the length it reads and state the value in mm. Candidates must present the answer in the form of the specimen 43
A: 21.2
